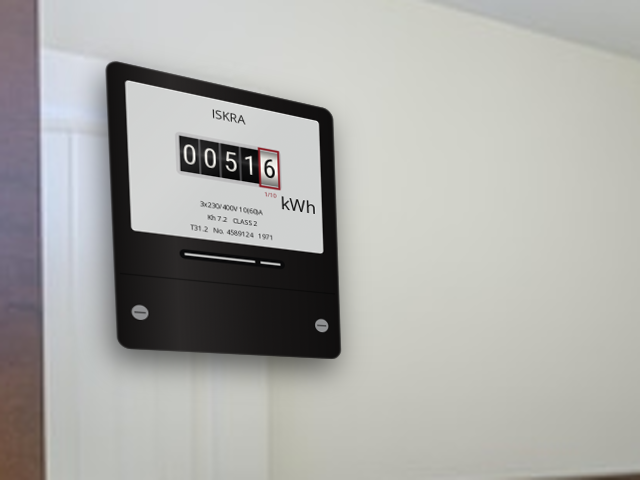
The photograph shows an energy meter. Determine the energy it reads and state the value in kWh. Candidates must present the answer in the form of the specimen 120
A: 51.6
